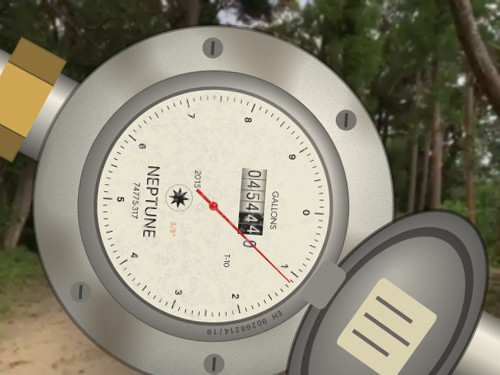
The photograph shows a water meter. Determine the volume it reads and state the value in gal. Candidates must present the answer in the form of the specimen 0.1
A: 454441.1
